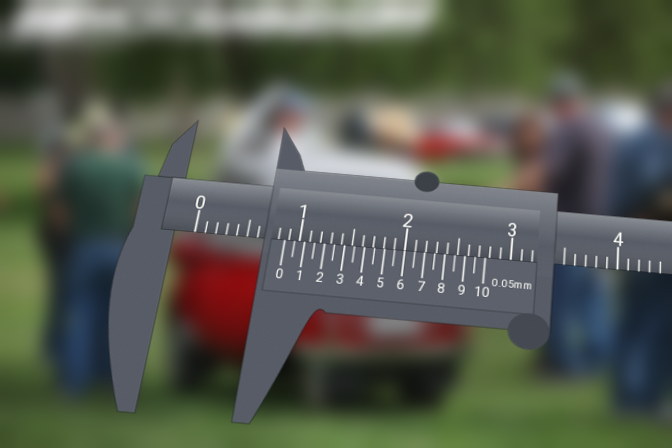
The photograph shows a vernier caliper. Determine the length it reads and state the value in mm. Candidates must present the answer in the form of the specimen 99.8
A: 8.6
